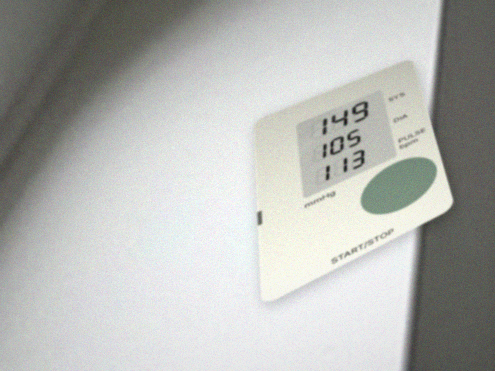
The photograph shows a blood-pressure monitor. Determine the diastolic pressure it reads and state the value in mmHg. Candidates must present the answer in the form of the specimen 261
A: 105
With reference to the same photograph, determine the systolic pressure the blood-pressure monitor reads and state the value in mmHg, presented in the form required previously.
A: 149
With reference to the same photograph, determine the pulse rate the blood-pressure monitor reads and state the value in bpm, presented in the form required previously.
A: 113
